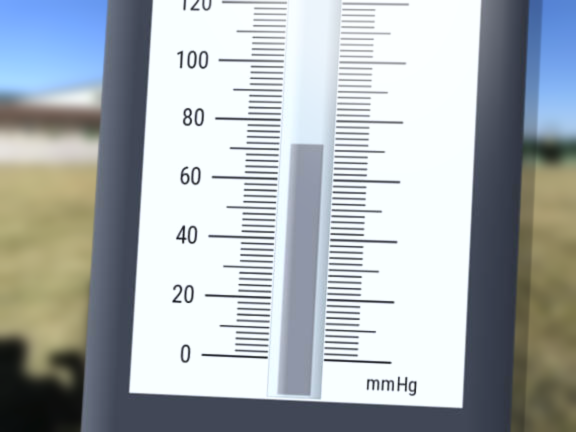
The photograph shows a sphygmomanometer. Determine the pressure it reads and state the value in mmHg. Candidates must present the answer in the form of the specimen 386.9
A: 72
